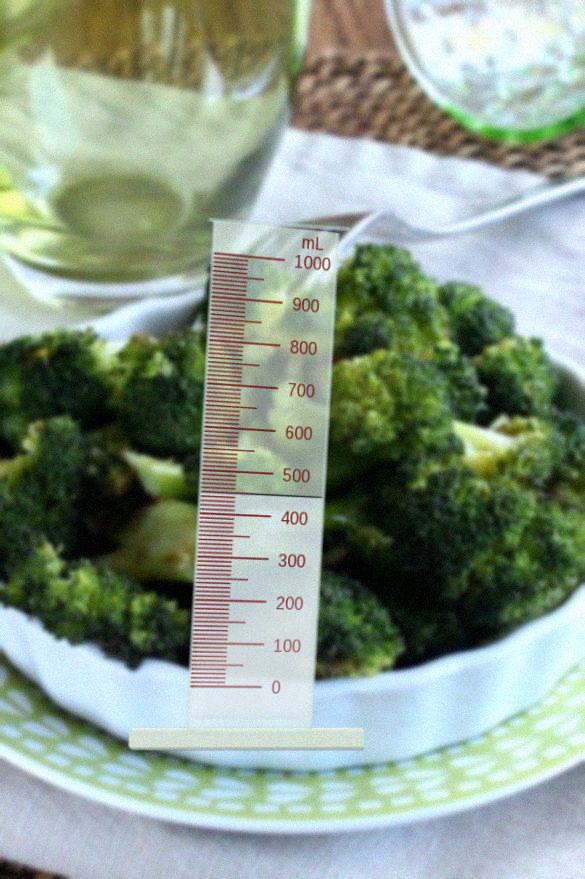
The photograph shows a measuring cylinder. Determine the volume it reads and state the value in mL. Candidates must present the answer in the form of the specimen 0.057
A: 450
